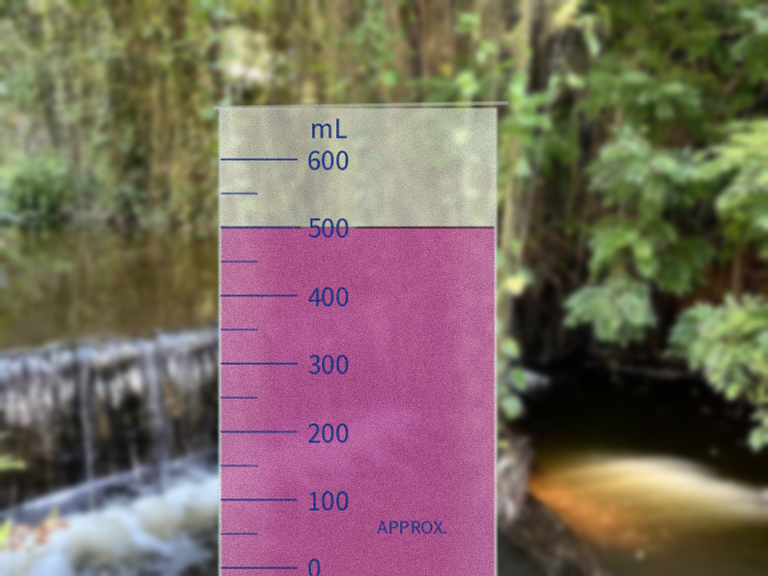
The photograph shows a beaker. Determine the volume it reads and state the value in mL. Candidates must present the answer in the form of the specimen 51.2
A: 500
